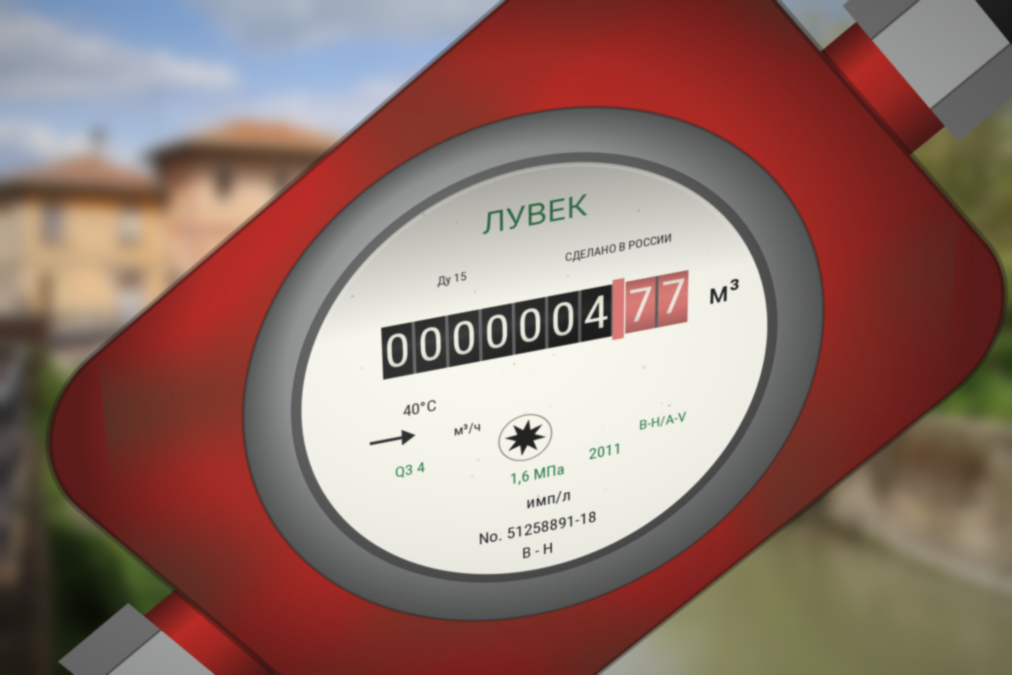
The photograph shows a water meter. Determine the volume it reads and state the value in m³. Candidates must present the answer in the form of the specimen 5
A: 4.77
